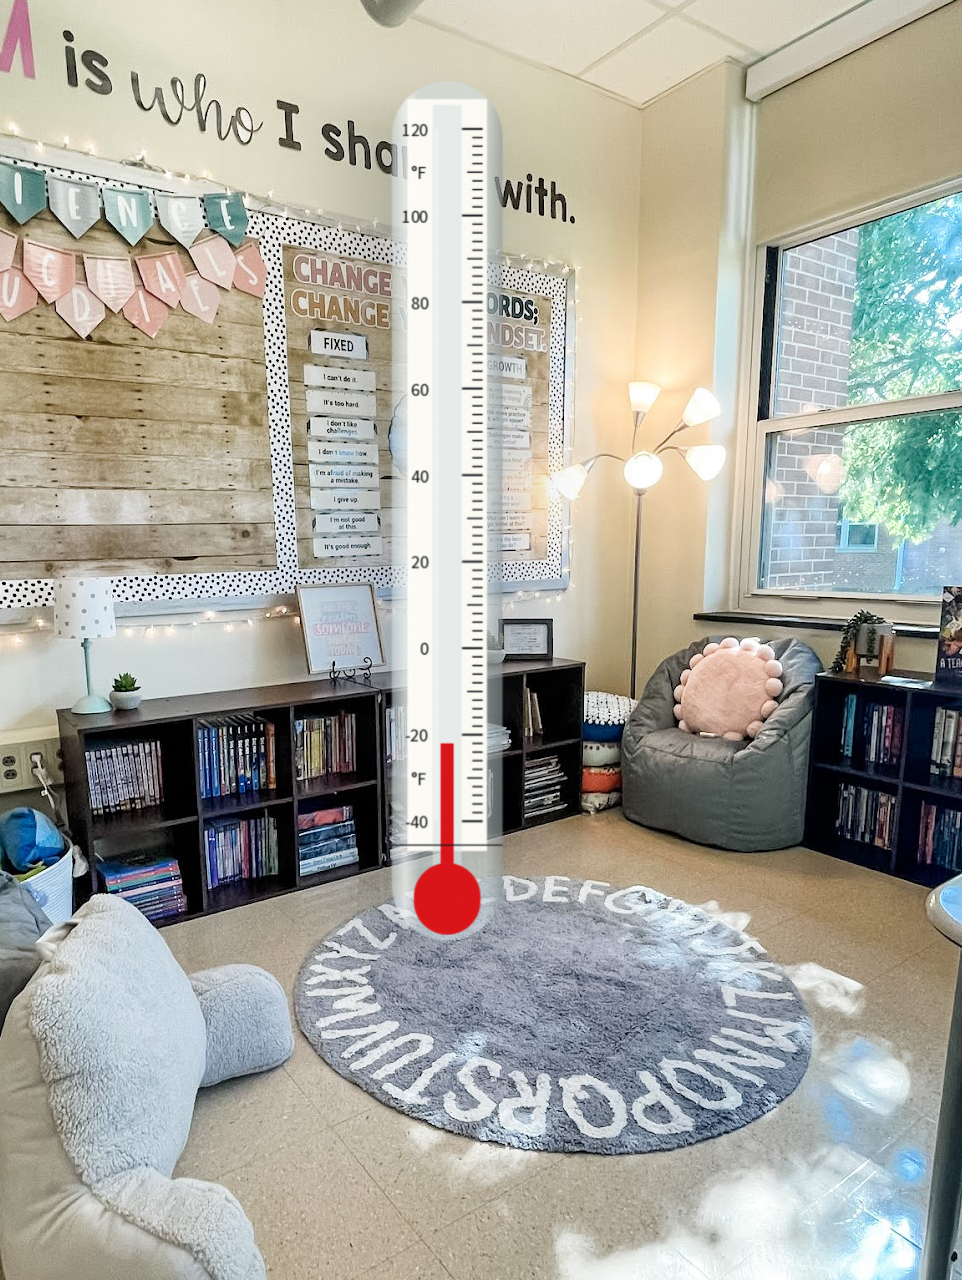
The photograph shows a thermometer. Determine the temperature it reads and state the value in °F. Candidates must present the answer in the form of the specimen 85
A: -22
